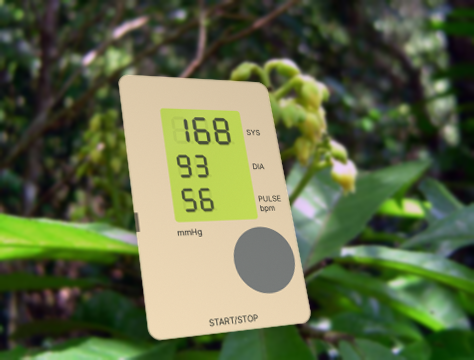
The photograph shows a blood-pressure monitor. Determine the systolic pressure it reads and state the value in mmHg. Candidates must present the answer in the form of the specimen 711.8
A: 168
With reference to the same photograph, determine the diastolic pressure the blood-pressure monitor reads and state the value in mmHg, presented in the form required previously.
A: 93
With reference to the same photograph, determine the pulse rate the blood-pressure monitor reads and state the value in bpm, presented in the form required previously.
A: 56
